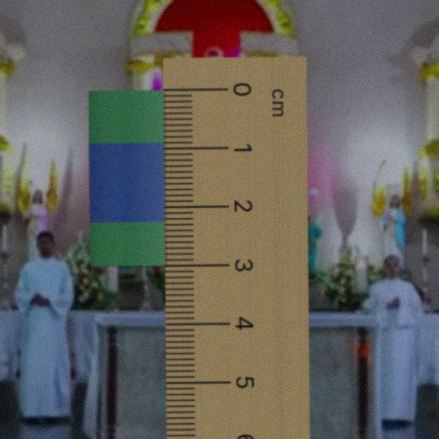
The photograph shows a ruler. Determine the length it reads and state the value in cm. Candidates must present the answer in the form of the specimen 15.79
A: 3
